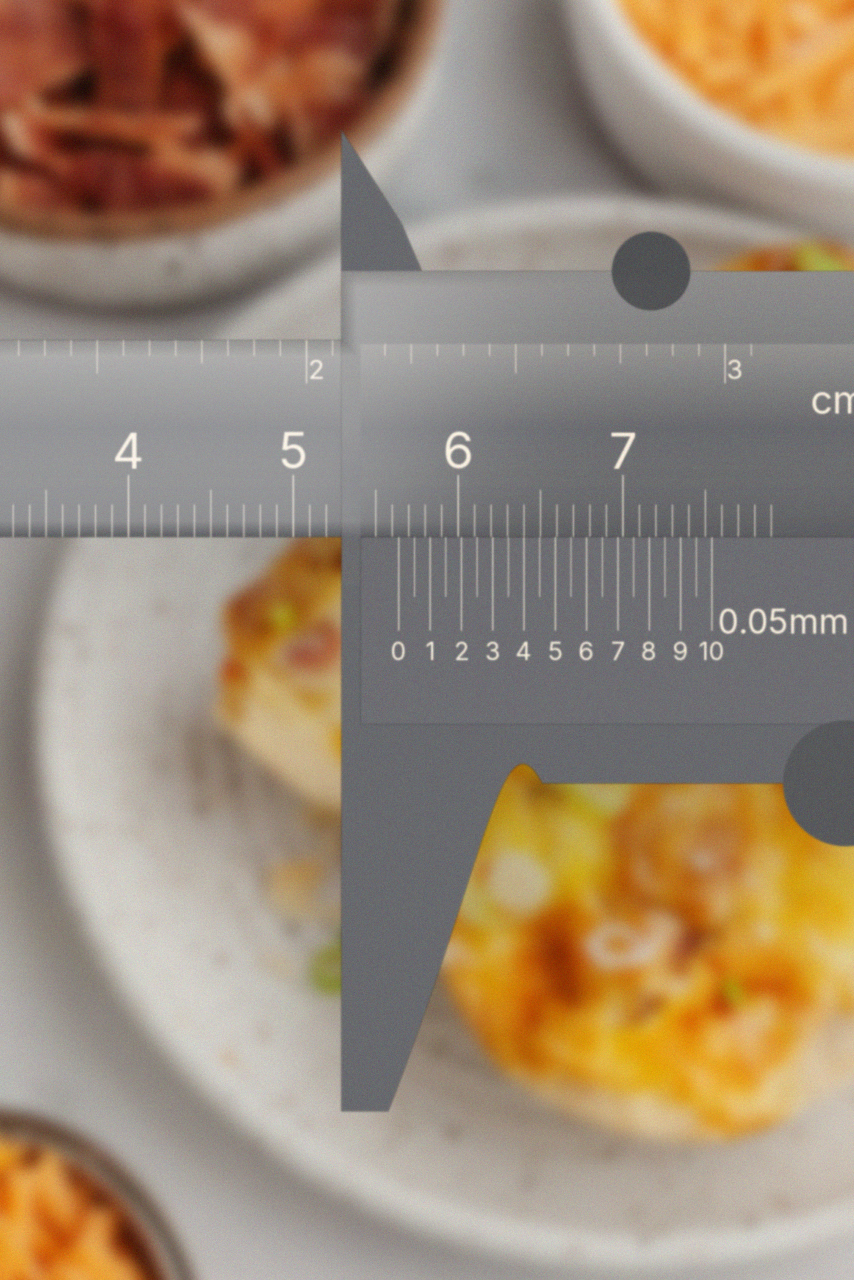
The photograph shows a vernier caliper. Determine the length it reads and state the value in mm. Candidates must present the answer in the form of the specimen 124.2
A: 56.4
